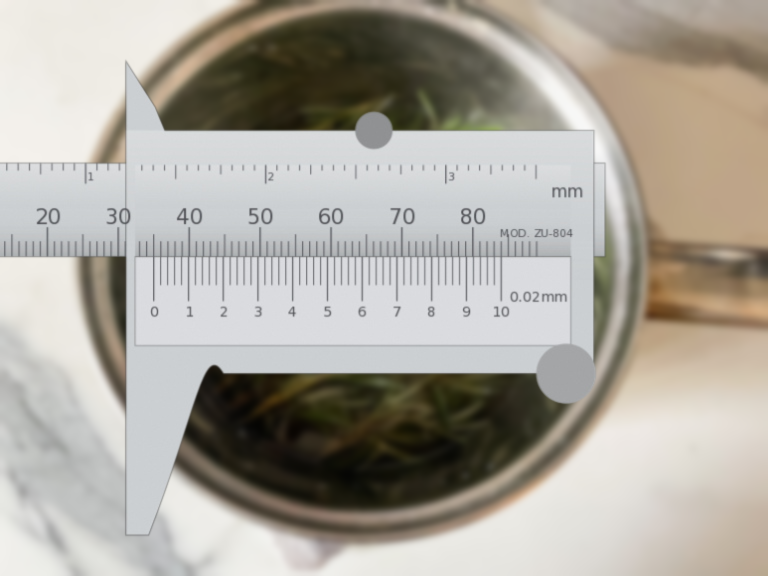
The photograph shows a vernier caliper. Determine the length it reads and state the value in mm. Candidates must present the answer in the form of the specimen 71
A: 35.0
